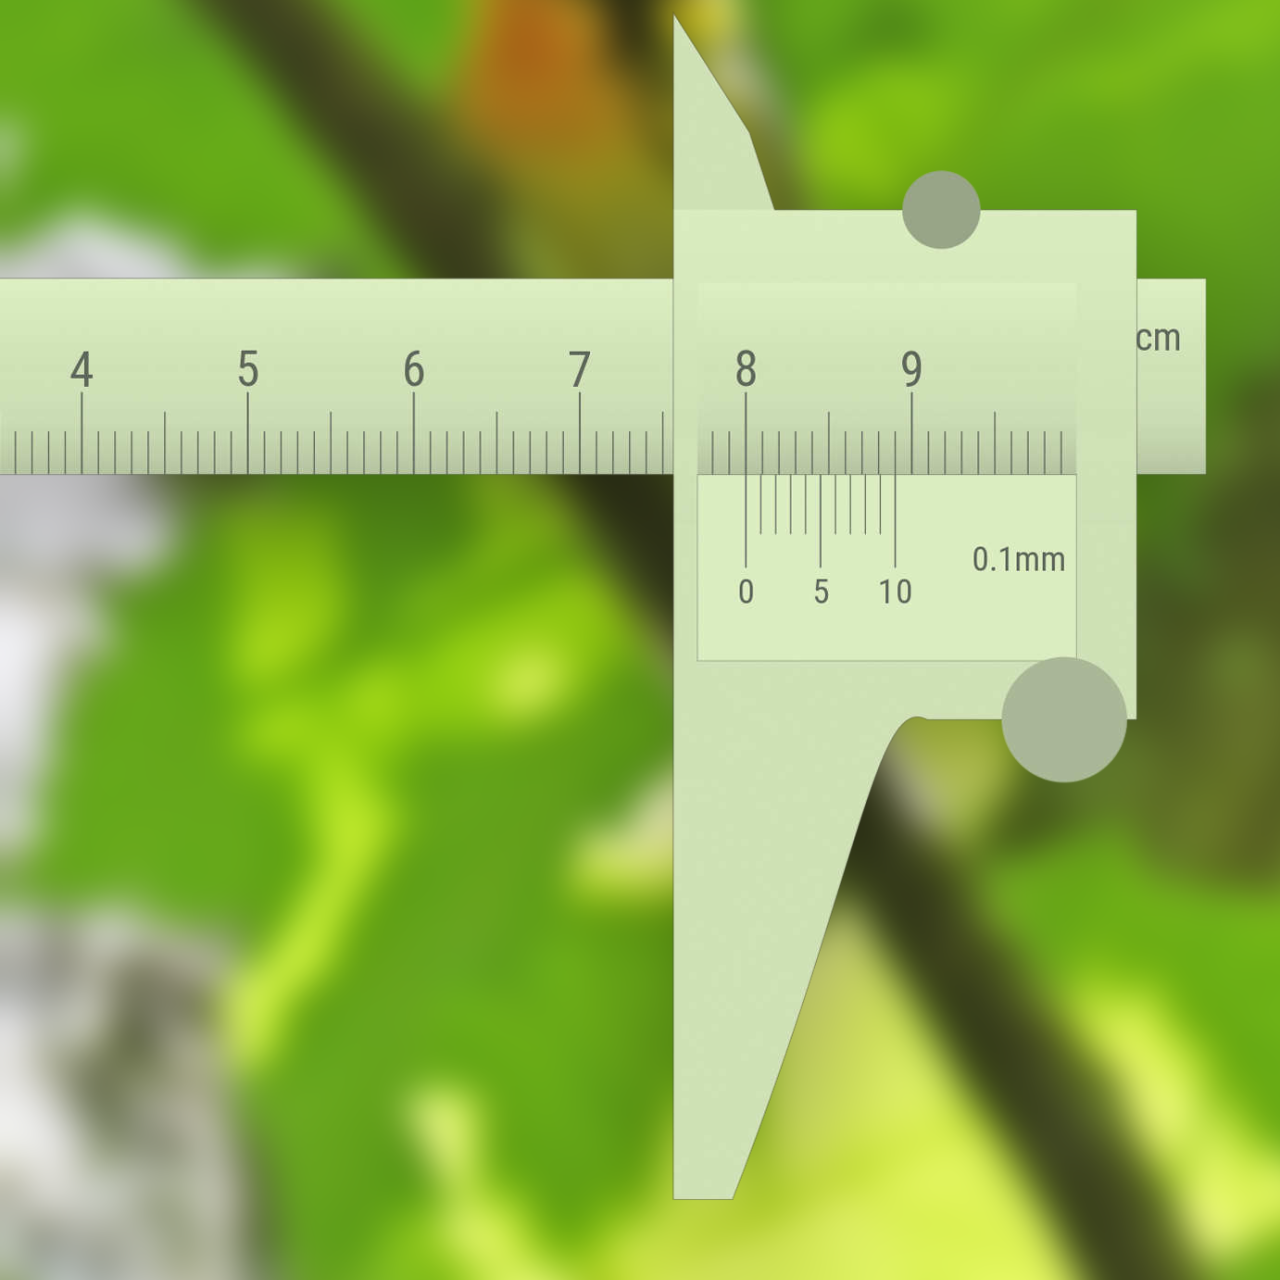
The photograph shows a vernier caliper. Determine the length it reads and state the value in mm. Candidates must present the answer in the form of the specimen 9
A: 80.0
